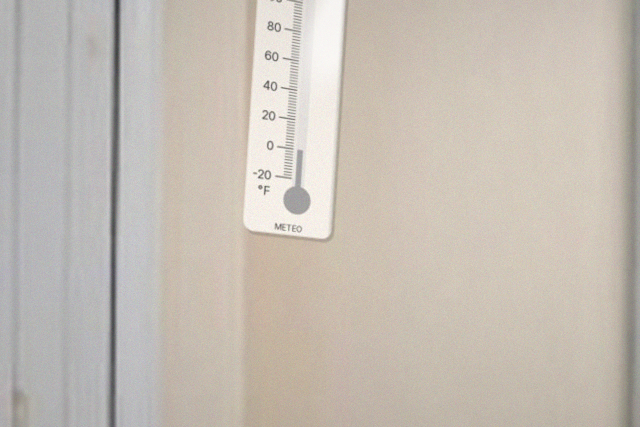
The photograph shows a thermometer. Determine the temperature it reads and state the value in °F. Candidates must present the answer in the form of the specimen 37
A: 0
